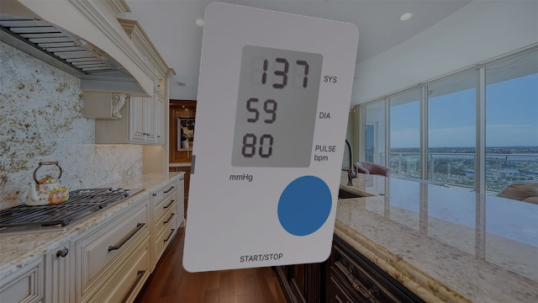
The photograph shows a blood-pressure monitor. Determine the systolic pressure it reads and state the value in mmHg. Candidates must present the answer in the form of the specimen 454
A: 137
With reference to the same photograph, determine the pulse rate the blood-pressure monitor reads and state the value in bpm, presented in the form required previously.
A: 80
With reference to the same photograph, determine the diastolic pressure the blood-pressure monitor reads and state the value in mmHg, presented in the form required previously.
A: 59
